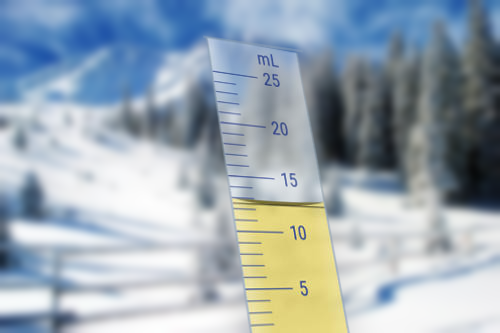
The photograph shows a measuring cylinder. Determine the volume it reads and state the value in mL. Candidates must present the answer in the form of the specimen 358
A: 12.5
